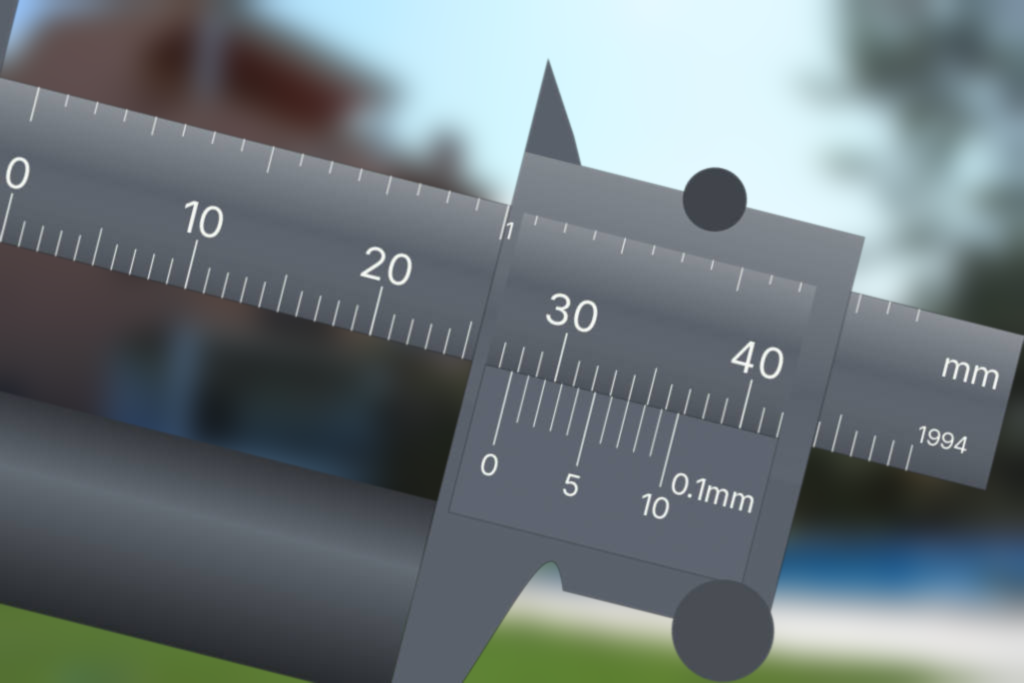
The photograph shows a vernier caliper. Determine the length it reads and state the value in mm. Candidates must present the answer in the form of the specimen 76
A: 27.7
